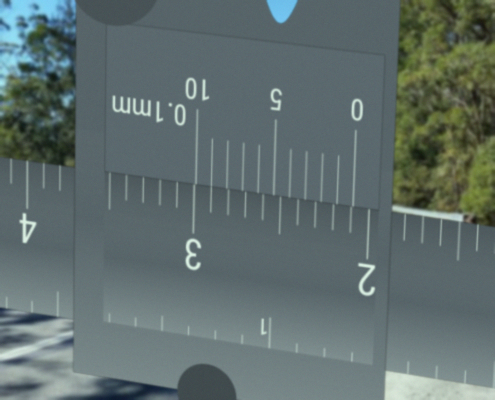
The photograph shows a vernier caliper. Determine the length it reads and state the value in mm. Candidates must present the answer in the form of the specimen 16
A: 20.9
